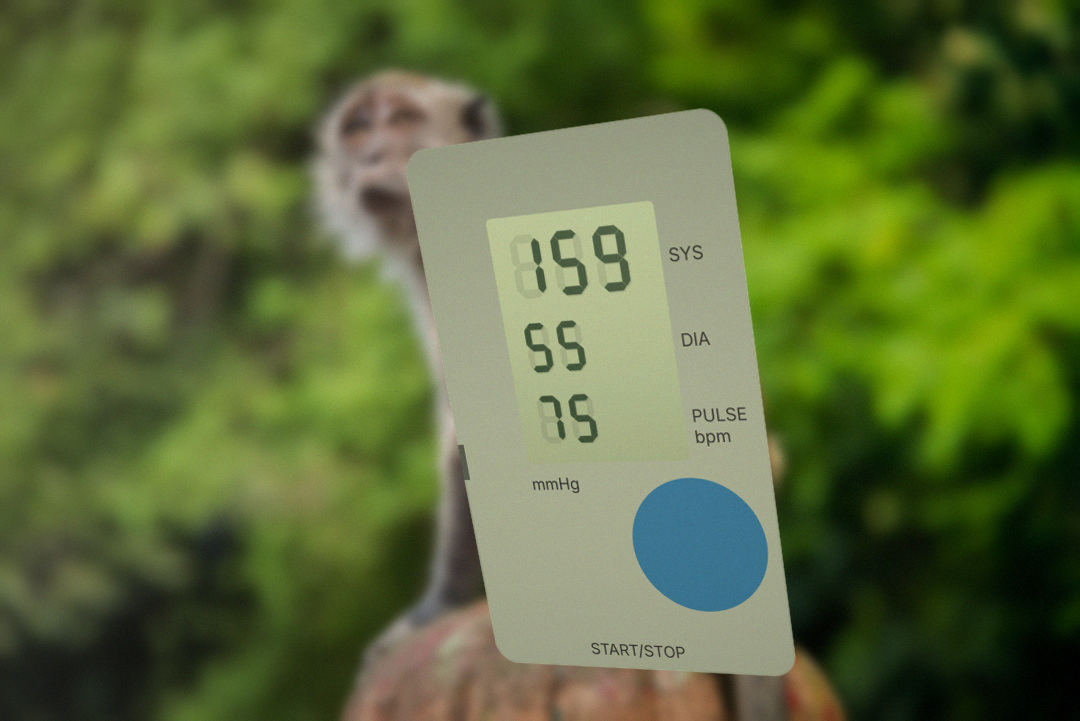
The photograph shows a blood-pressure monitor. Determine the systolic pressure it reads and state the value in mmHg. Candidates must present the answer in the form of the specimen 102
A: 159
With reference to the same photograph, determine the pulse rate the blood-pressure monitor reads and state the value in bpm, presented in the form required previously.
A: 75
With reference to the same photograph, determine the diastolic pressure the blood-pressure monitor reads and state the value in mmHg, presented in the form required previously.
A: 55
